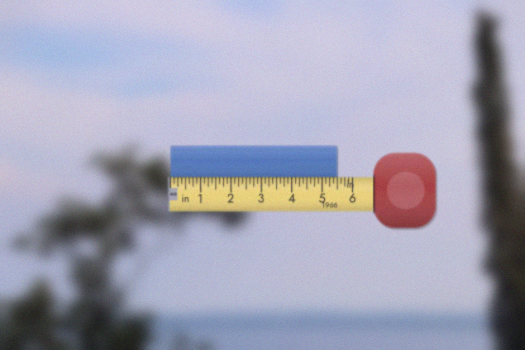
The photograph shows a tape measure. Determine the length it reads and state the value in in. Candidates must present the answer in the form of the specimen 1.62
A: 5.5
